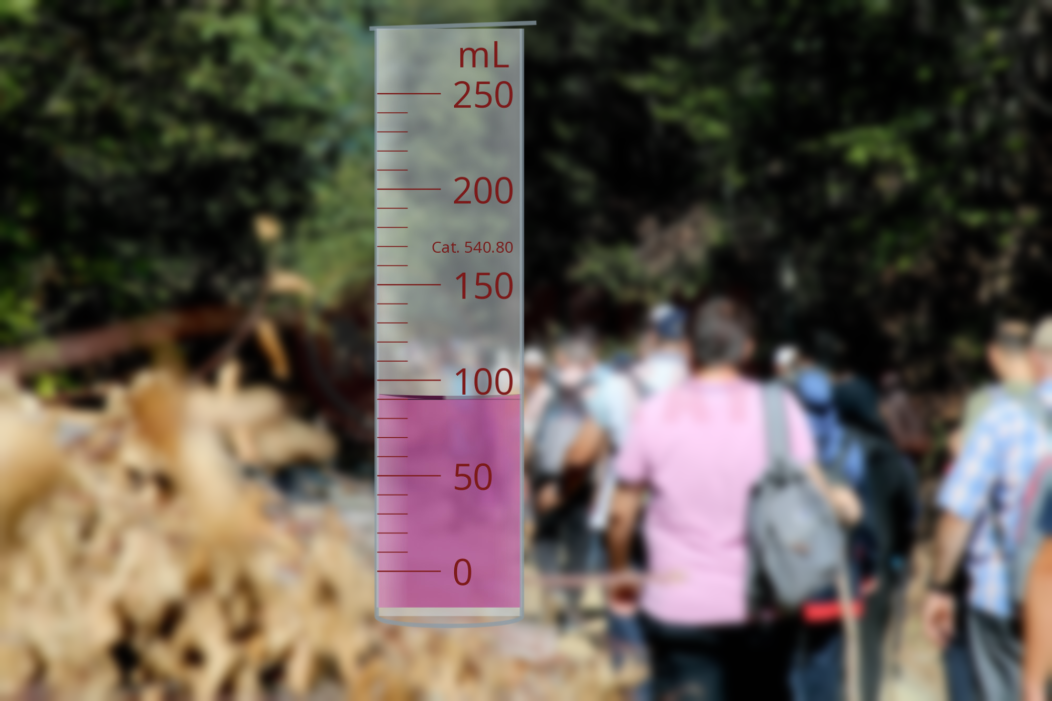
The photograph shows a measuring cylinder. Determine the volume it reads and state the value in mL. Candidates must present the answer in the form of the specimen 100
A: 90
